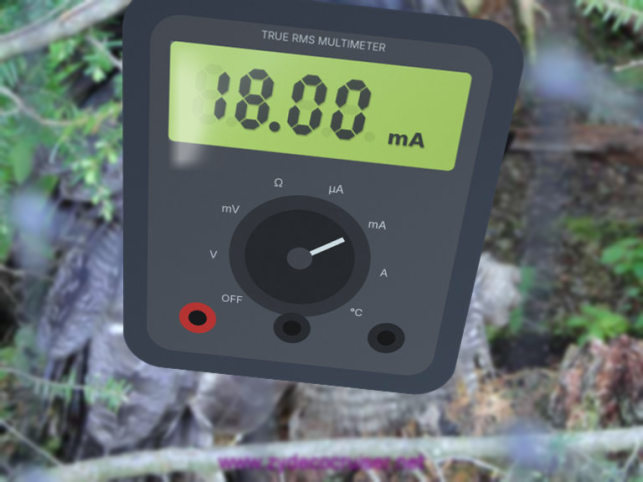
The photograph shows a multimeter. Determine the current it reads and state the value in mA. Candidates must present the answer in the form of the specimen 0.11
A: 18.00
